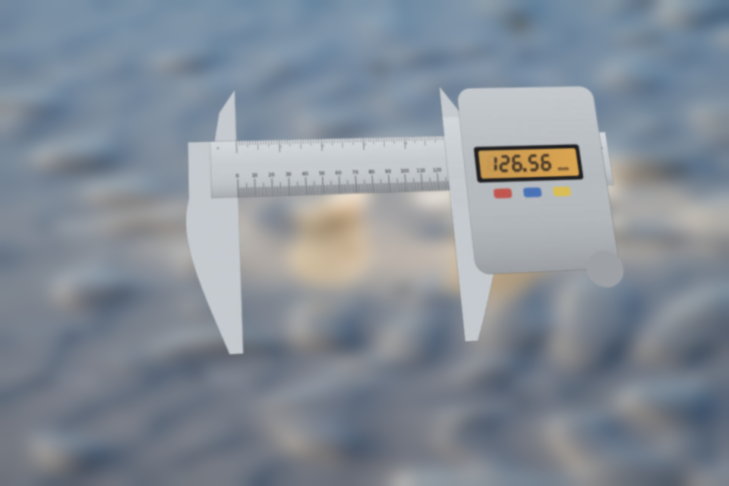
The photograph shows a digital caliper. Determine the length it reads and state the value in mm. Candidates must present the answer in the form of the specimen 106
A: 126.56
